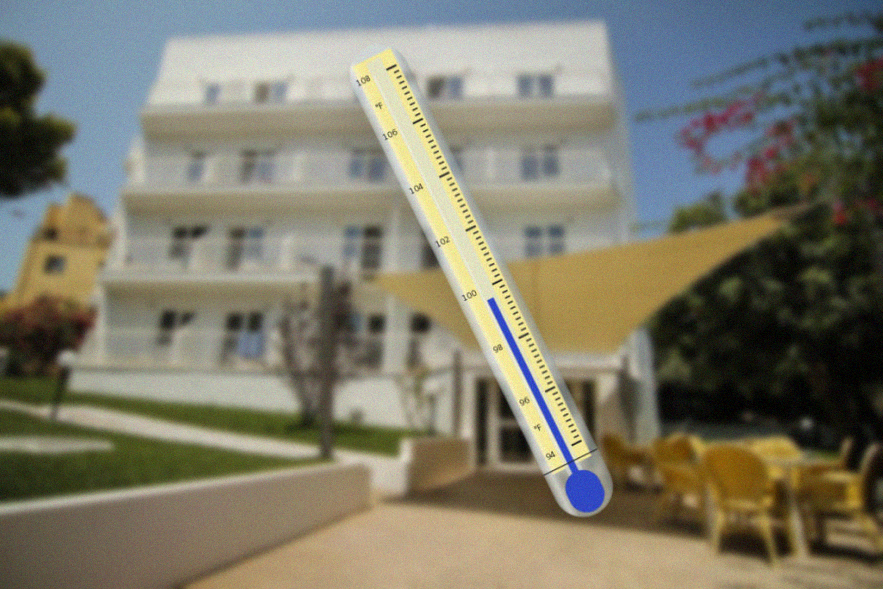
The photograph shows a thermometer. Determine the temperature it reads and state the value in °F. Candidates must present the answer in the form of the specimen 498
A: 99.6
